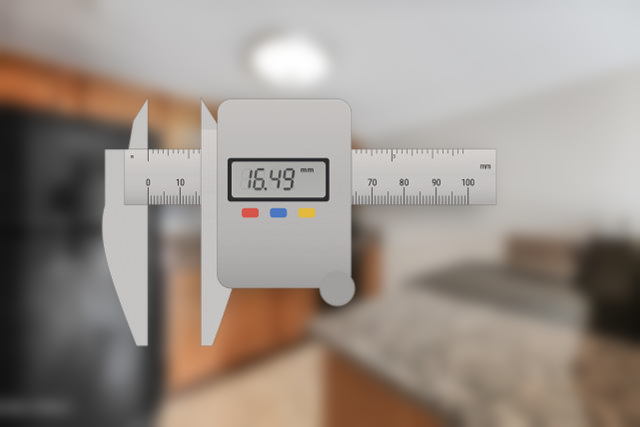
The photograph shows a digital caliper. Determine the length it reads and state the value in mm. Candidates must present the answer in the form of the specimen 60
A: 16.49
